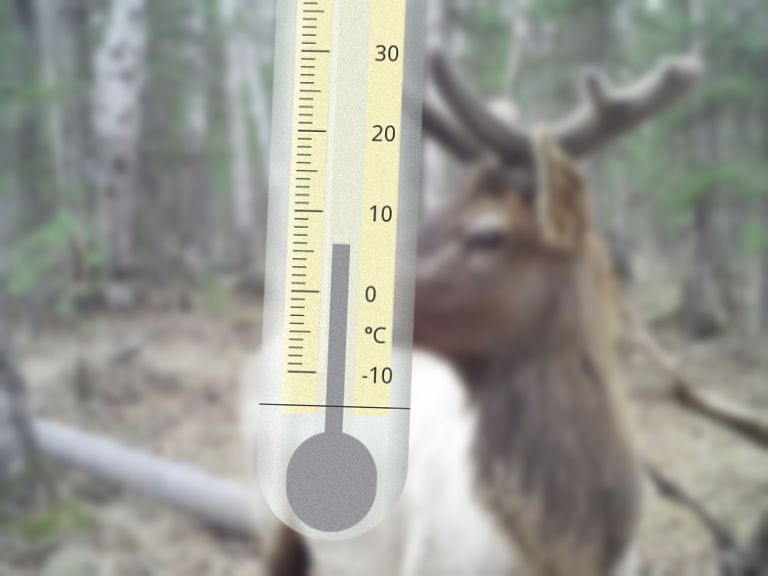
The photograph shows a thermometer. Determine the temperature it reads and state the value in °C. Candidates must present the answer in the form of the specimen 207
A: 6
